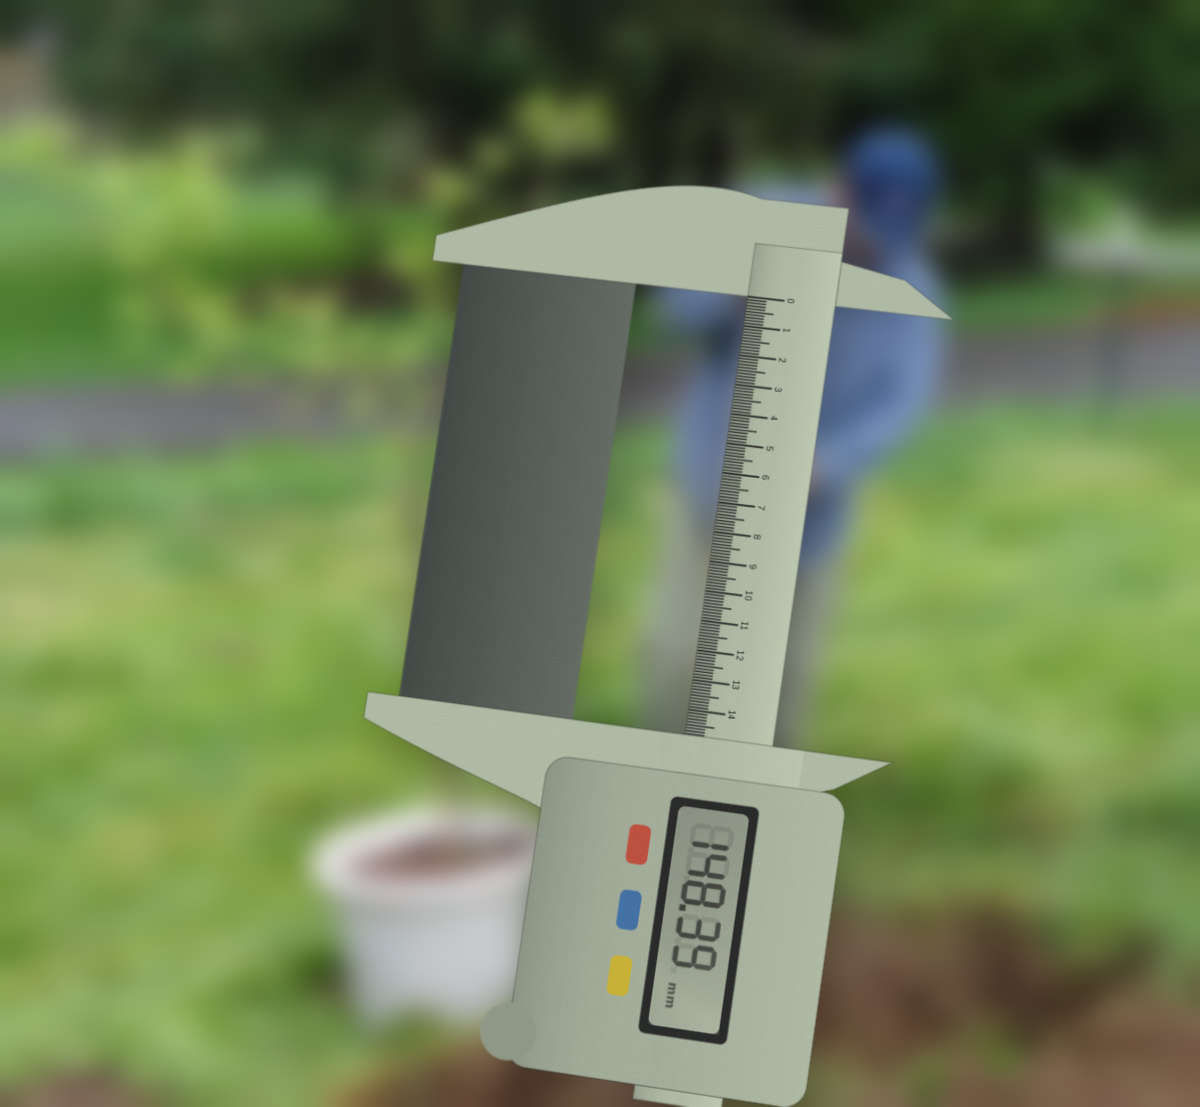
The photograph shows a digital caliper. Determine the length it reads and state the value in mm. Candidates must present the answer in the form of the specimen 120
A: 148.39
